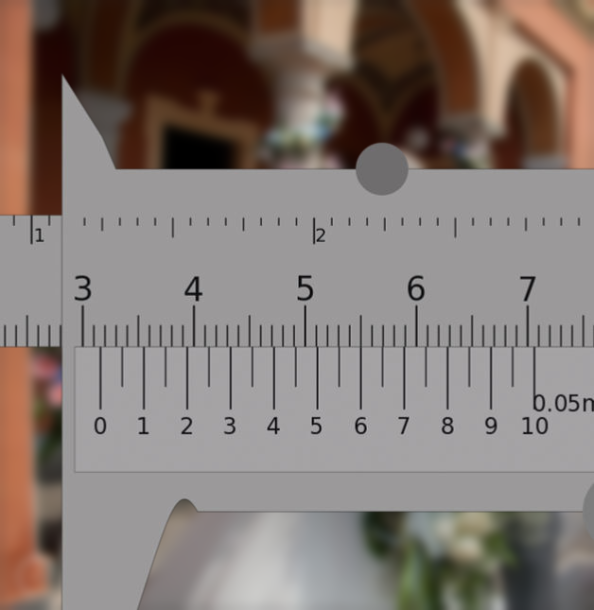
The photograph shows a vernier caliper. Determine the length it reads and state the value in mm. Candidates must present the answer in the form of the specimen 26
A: 31.6
